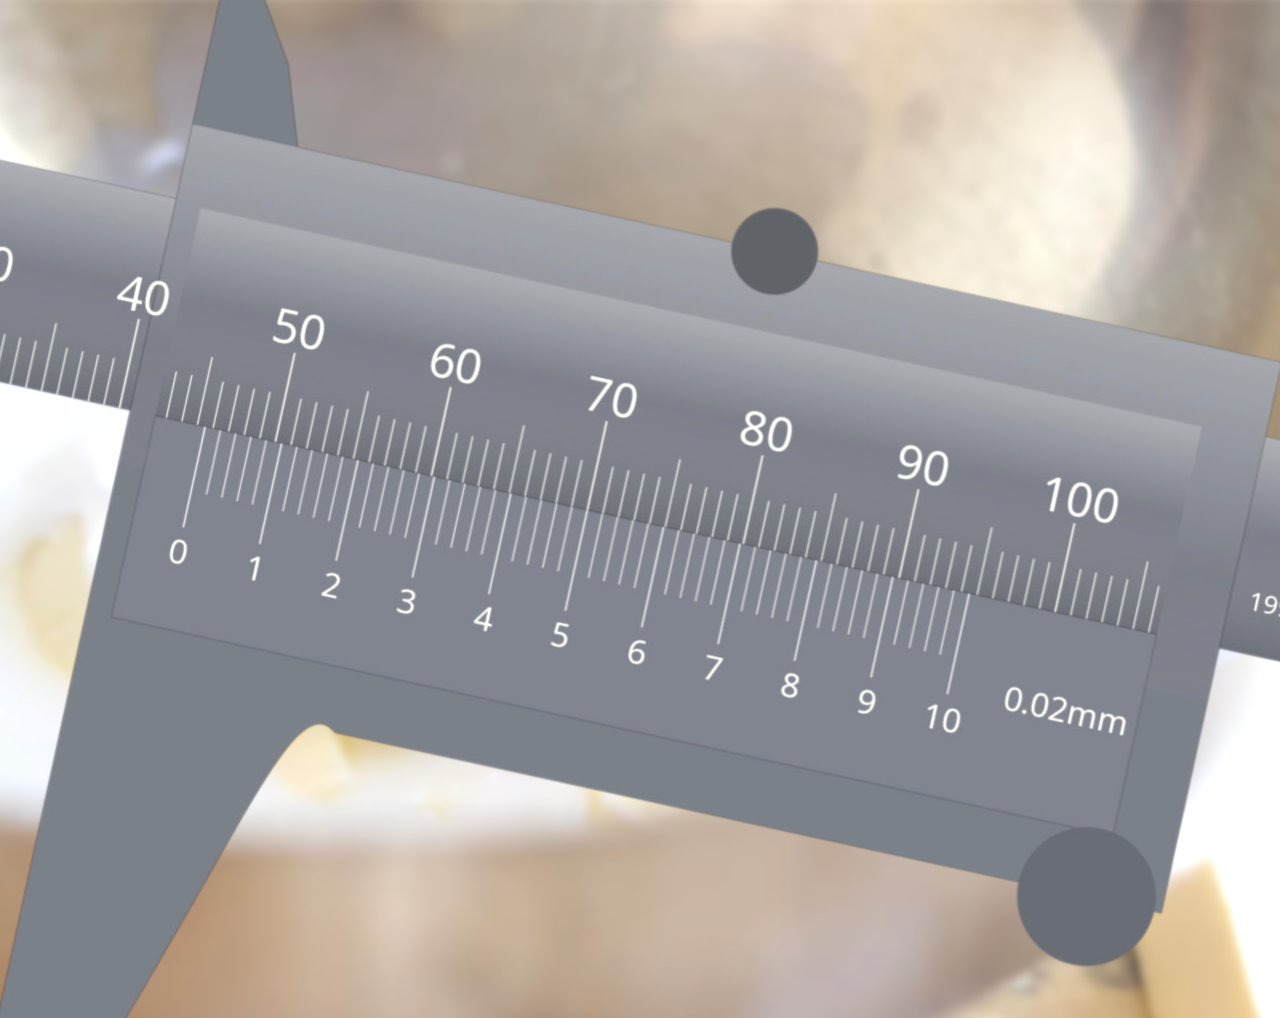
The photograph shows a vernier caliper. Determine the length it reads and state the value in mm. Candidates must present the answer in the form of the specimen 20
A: 45.5
